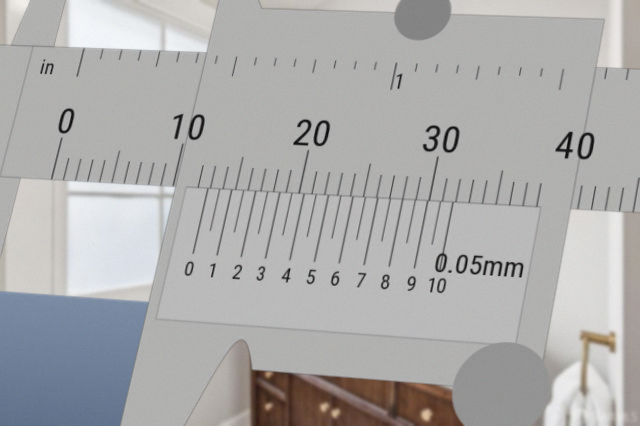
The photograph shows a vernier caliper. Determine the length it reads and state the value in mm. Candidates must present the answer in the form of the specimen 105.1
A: 12.8
